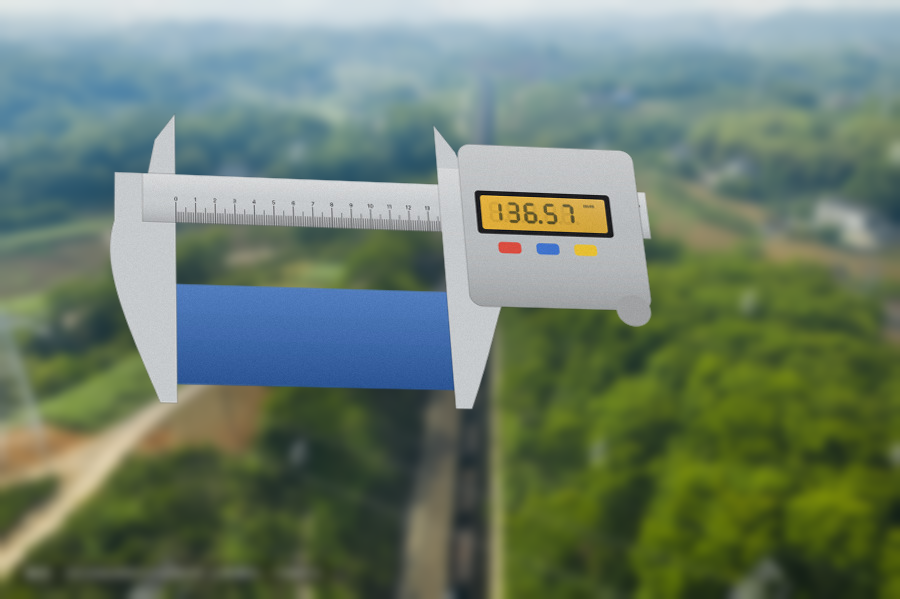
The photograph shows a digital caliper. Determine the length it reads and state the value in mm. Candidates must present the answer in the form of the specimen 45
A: 136.57
